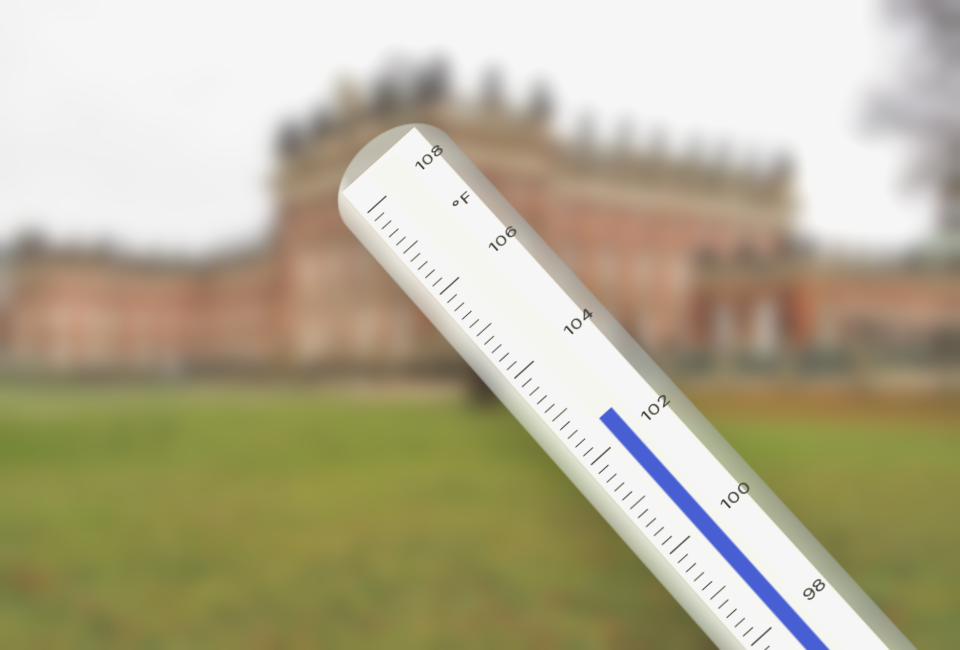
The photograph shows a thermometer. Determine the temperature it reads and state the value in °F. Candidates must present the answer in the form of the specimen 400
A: 102.5
